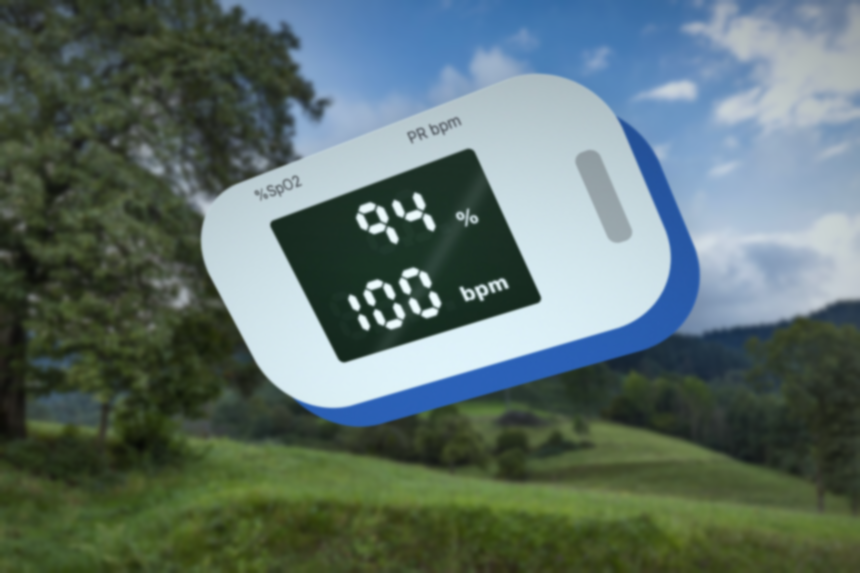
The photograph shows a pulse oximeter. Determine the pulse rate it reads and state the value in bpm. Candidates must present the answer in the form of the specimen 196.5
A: 100
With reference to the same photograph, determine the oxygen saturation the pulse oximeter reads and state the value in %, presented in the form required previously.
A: 94
